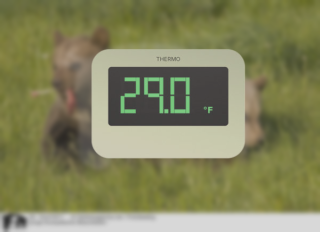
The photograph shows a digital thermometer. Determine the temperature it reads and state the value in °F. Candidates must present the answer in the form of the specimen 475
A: 29.0
